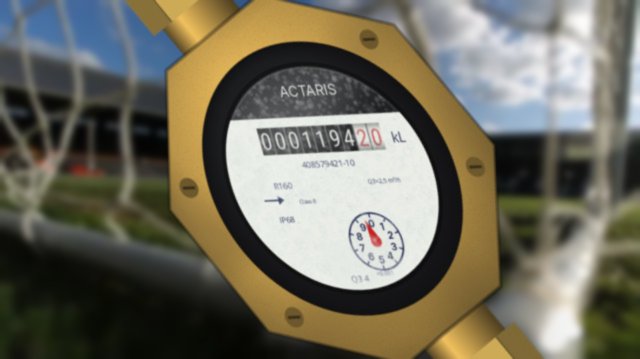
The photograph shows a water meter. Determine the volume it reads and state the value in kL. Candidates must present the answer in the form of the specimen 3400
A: 1194.199
